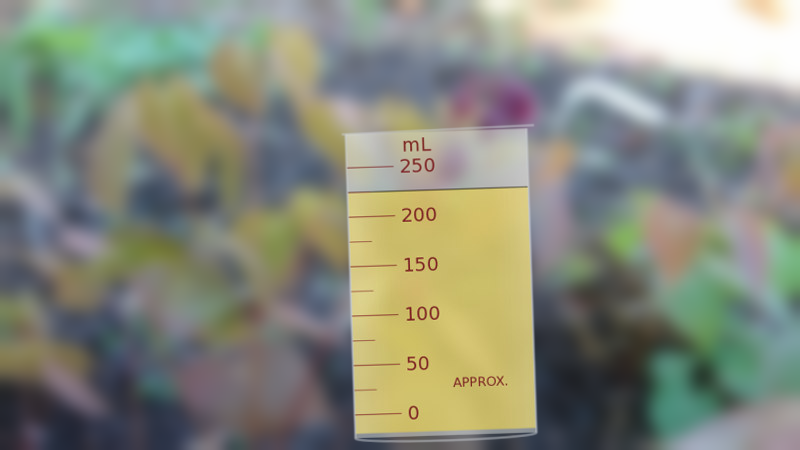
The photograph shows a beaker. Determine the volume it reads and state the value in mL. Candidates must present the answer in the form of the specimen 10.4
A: 225
